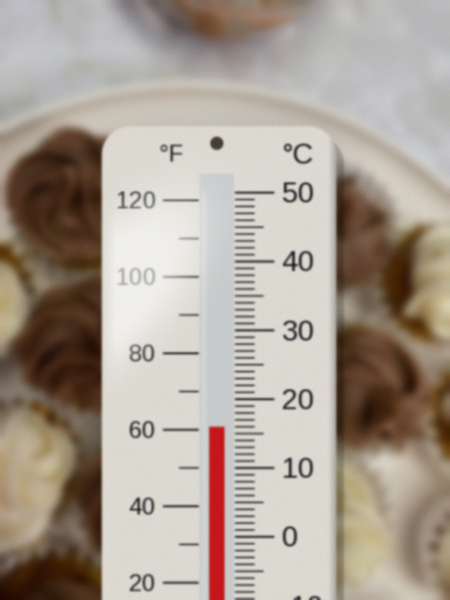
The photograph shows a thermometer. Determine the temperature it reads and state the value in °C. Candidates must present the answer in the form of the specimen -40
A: 16
